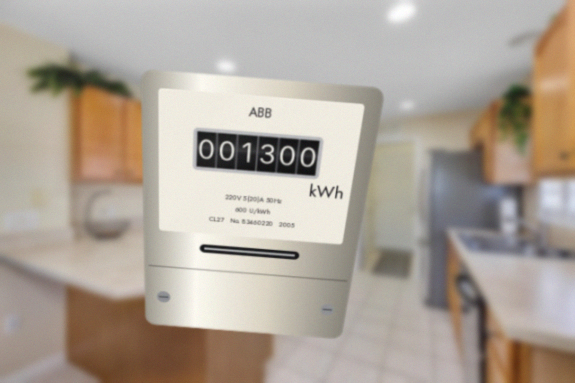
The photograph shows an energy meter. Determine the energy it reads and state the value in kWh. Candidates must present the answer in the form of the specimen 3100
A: 1300
